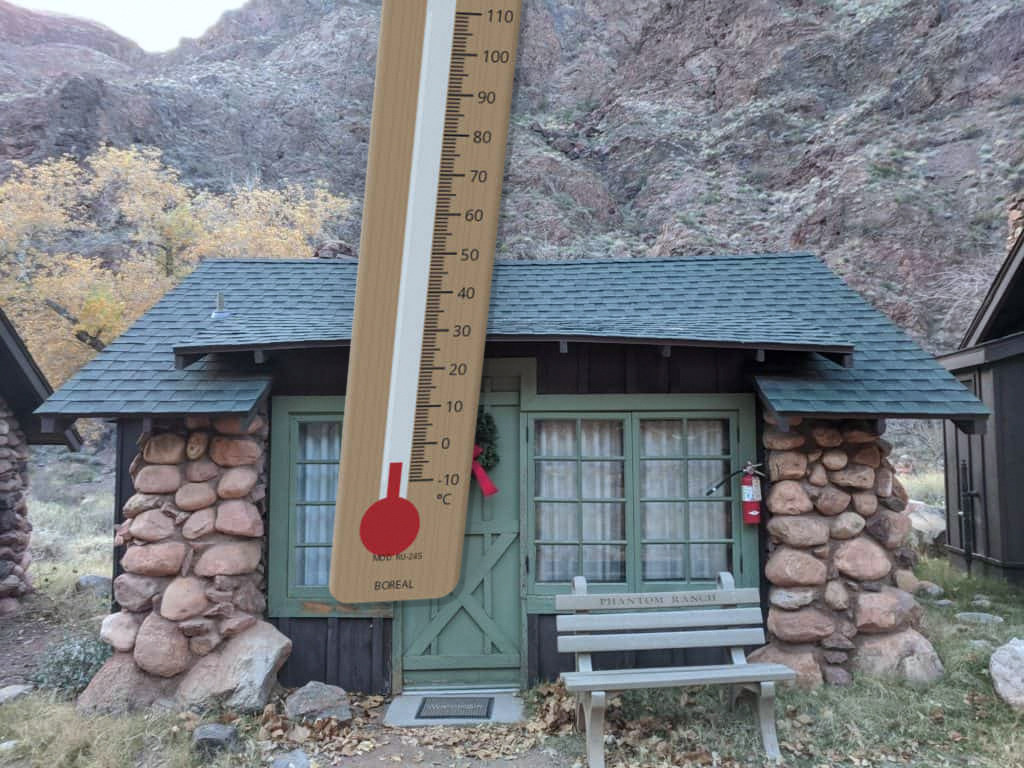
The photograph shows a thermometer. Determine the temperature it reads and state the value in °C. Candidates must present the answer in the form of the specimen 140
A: -5
